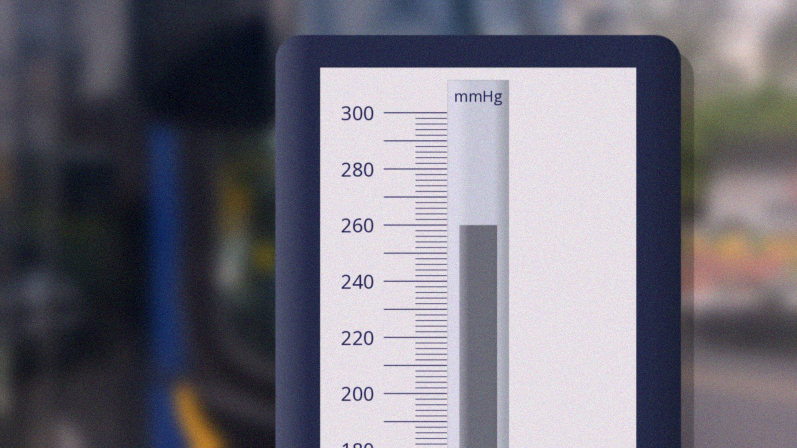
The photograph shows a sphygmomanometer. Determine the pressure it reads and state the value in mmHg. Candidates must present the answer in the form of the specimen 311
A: 260
